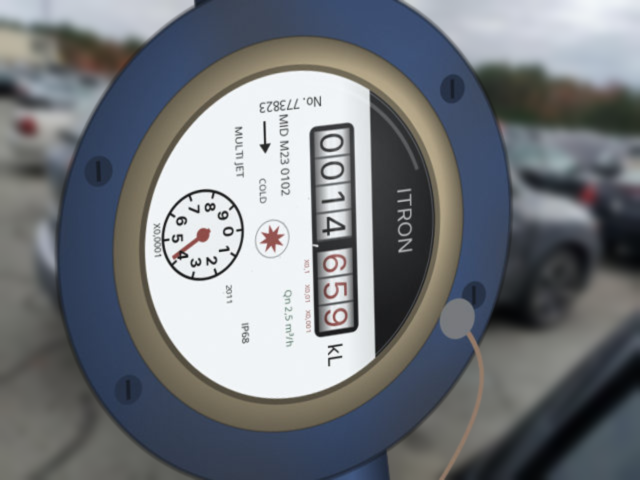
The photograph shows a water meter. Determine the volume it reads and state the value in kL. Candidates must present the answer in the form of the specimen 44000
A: 14.6594
